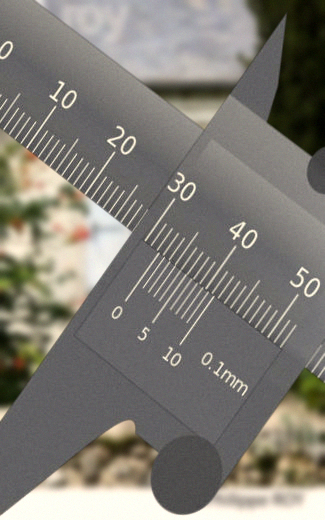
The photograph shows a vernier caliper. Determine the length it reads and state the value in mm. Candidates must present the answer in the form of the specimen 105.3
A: 32.4
